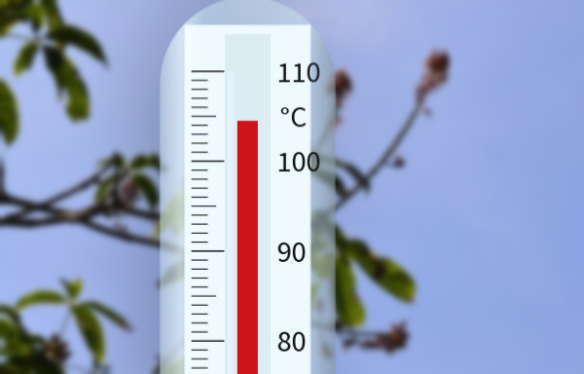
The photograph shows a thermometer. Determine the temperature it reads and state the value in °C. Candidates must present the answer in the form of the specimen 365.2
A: 104.5
